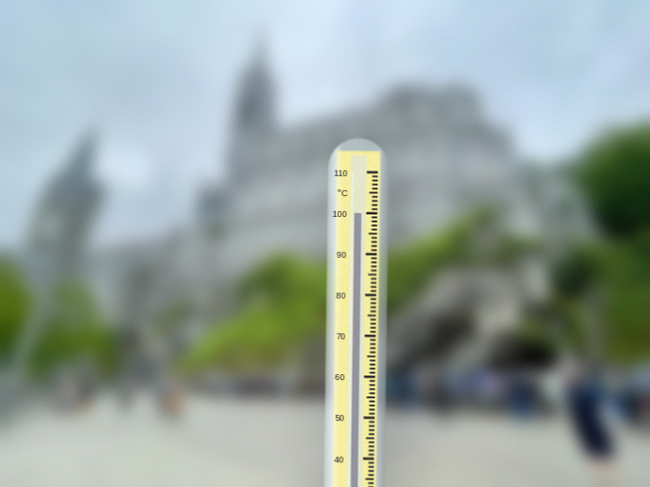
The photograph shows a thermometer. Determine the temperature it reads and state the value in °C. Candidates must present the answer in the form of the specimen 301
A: 100
